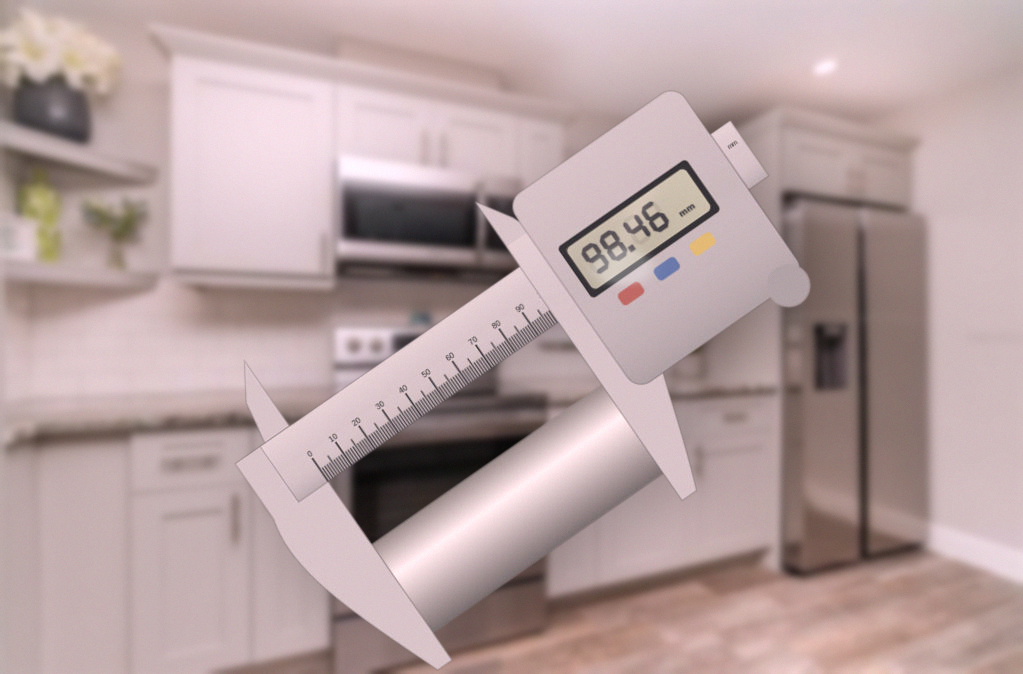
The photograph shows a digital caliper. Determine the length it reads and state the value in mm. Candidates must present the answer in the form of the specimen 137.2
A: 98.46
